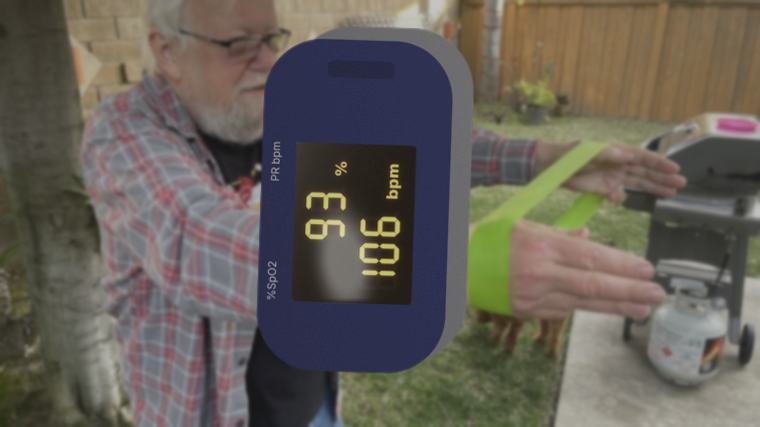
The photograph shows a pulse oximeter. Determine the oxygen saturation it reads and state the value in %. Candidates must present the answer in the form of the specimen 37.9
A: 93
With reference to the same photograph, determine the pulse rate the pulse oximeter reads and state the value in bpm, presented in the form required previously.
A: 106
